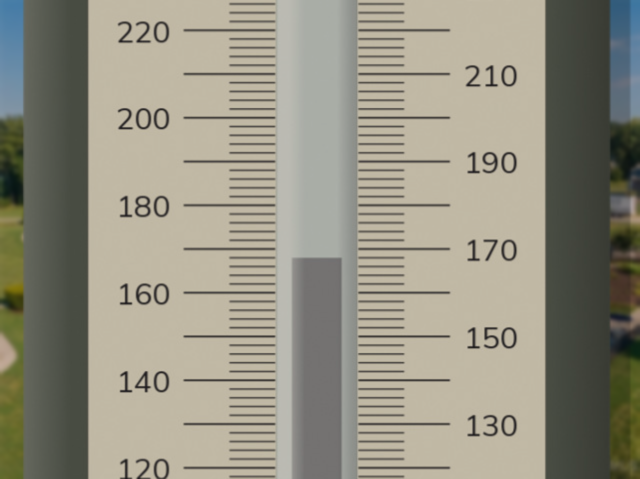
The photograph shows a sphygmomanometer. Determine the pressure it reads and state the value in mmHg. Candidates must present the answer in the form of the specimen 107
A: 168
